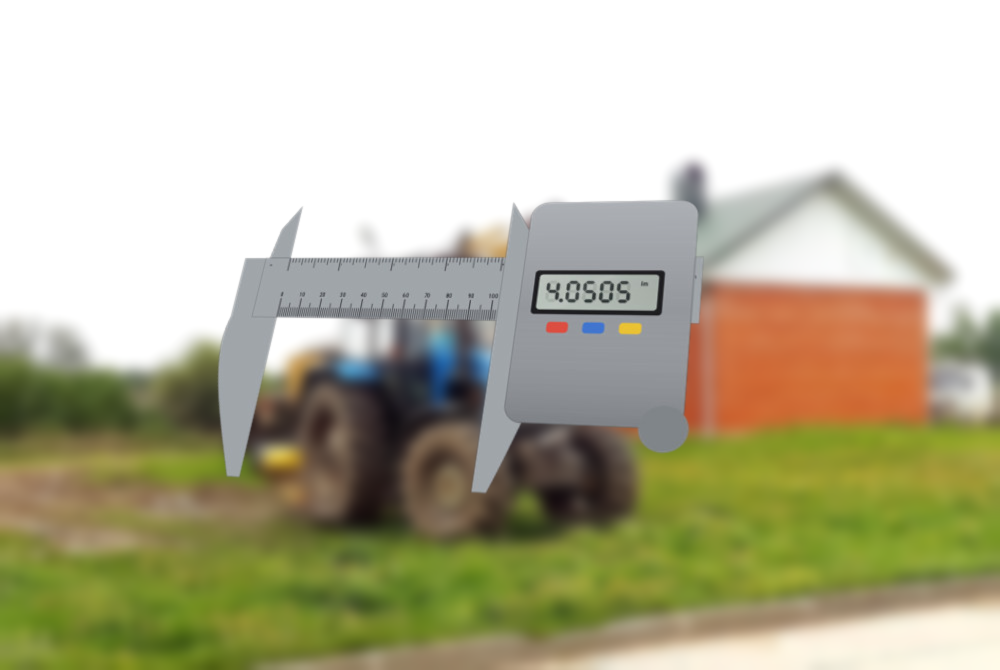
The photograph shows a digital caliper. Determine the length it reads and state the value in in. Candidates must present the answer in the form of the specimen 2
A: 4.0505
